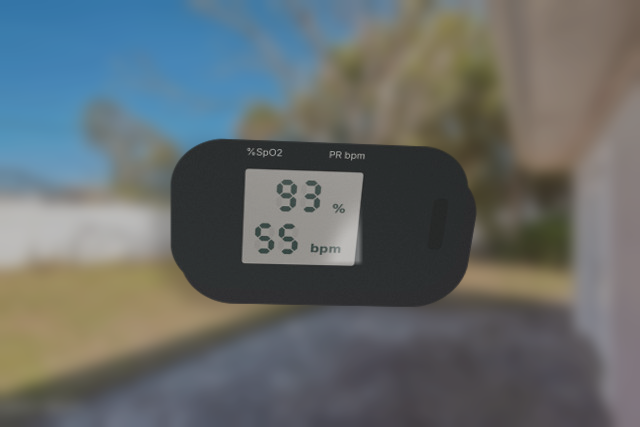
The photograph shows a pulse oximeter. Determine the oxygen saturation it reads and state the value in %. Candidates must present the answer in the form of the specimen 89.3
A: 93
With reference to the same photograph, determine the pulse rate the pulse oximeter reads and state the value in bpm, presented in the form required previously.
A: 55
